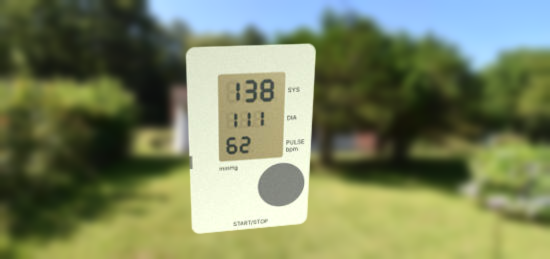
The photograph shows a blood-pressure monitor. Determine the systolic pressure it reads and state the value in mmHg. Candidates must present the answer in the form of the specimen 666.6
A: 138
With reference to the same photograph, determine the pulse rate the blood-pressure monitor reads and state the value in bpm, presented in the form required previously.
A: 62
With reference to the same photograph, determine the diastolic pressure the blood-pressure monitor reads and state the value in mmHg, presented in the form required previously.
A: 111
